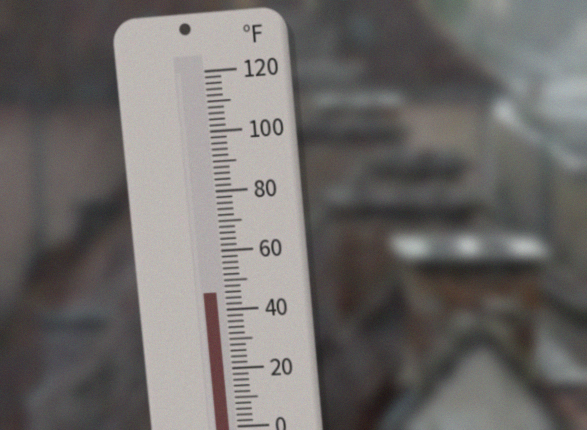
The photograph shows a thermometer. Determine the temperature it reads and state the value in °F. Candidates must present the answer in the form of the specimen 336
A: 46
